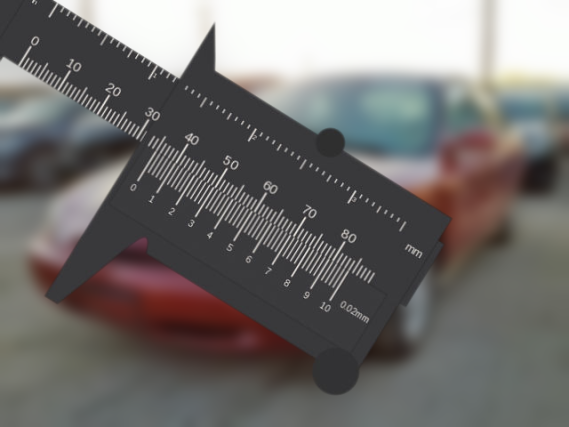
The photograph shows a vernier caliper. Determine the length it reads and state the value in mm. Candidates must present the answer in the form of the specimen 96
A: 35.0
